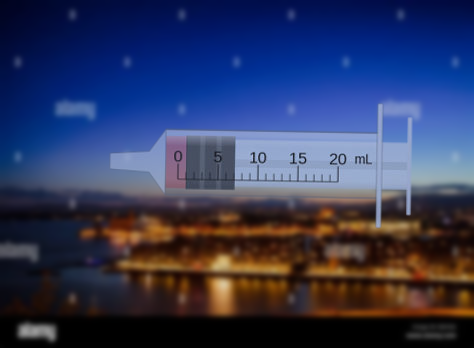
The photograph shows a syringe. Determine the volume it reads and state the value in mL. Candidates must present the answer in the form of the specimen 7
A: 1
